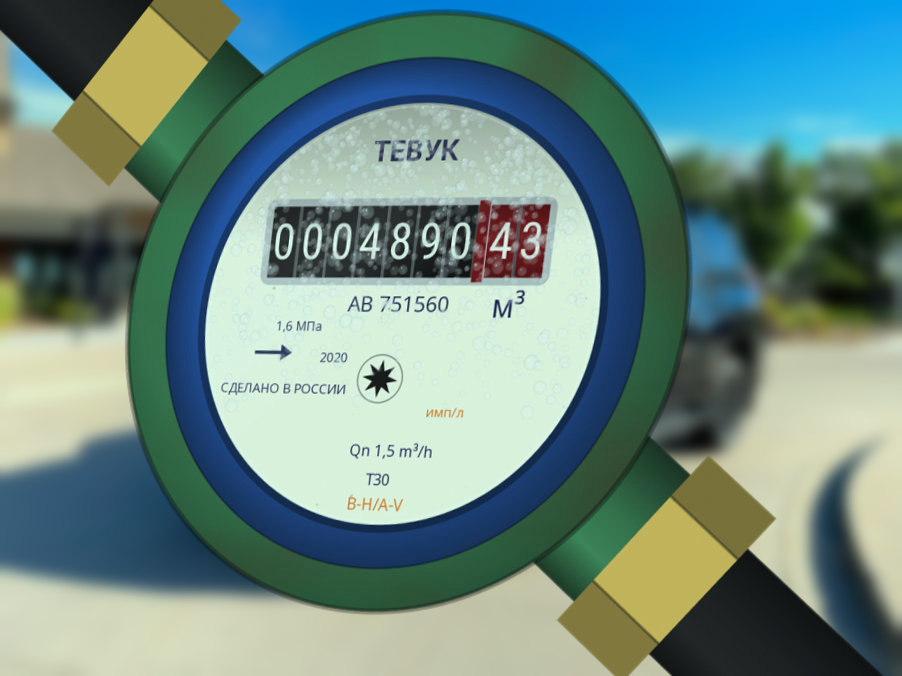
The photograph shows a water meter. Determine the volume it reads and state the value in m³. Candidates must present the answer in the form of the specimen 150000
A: 4890.43
